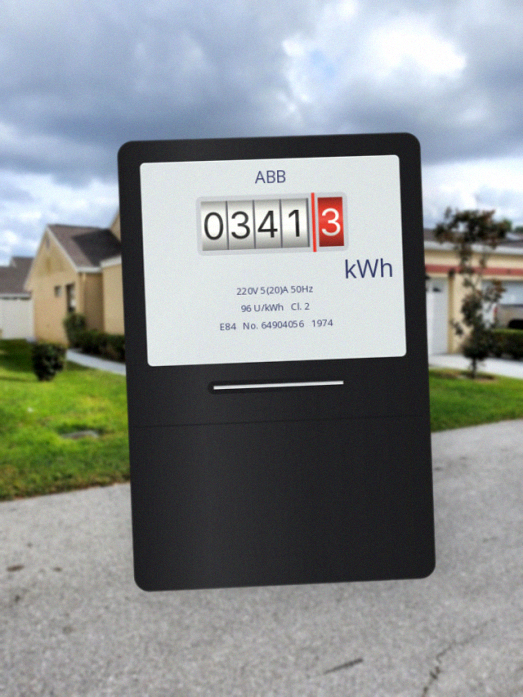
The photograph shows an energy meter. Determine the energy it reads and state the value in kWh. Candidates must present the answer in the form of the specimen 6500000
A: 341.3
